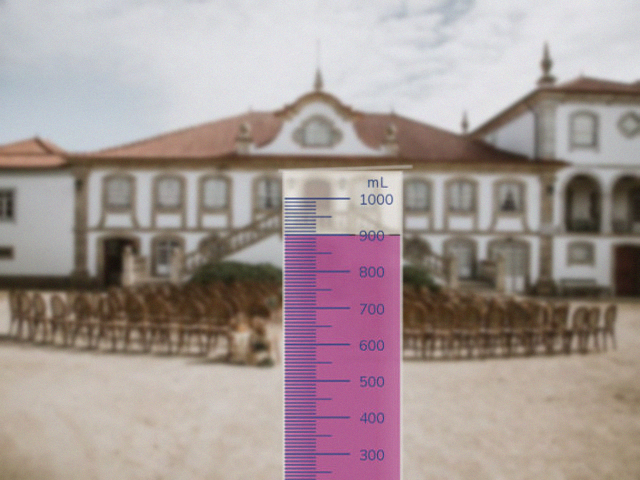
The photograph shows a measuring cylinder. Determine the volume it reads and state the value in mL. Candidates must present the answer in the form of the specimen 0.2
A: 900
